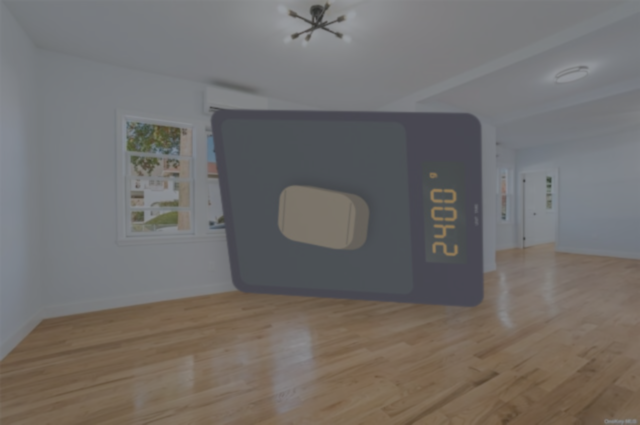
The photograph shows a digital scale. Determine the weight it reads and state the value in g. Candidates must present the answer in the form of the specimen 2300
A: 2400
